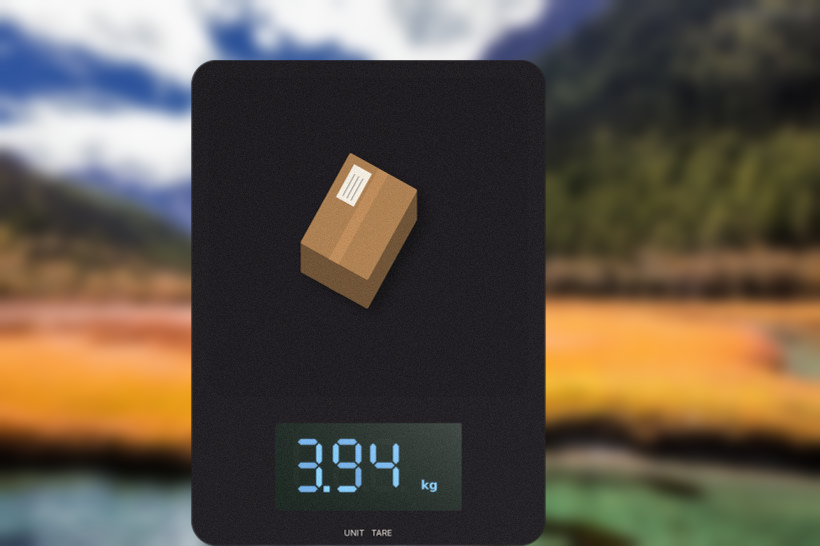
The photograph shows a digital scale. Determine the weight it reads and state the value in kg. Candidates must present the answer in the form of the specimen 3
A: 3.94
